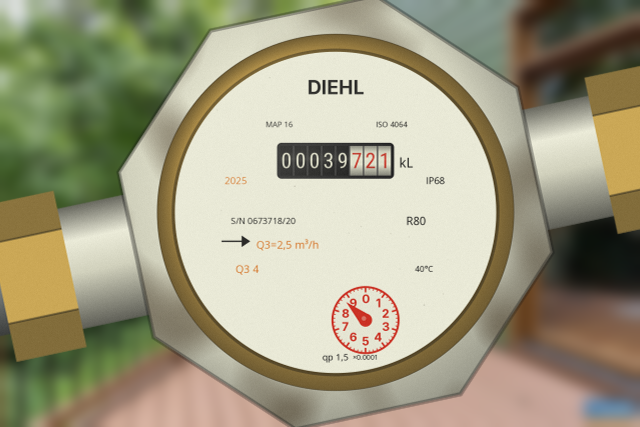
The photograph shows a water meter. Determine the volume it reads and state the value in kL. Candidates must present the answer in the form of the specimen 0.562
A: 39.7218
